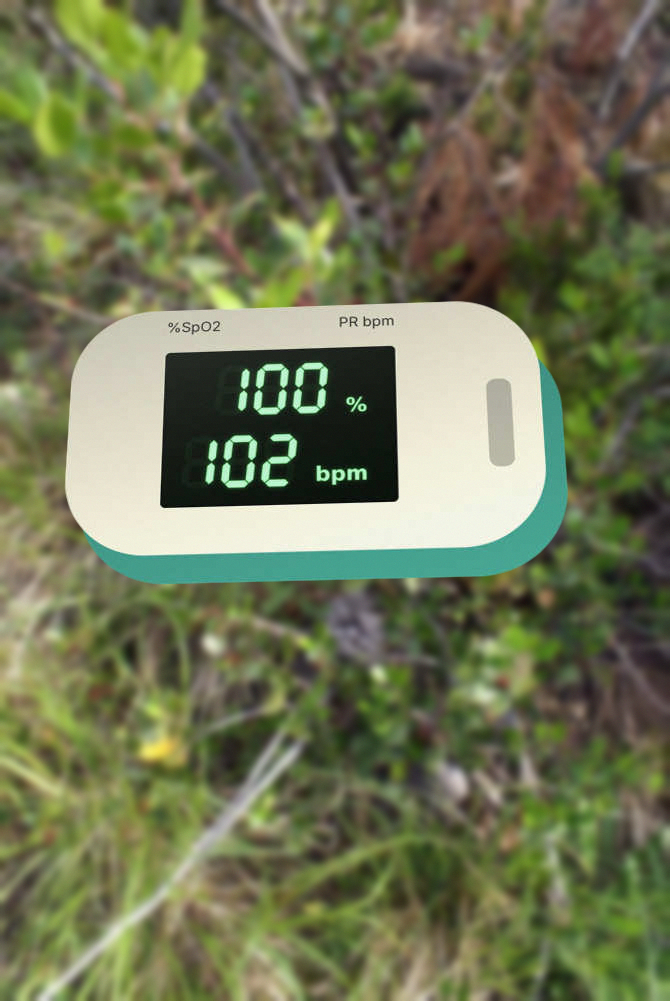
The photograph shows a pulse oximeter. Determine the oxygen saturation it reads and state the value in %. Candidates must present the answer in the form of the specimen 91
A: 100
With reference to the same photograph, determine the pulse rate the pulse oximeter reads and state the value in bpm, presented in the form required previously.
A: 102
